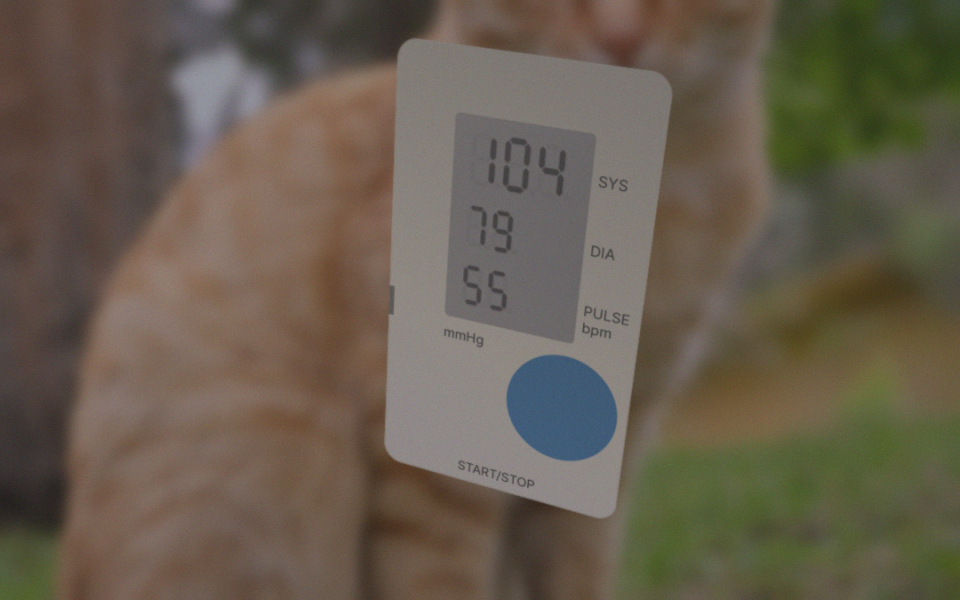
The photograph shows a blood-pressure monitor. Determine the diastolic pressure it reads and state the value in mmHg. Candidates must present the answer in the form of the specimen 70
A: 79
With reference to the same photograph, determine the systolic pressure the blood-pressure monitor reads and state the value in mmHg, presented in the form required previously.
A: 104
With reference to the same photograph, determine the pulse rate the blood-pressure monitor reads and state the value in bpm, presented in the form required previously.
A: 55
